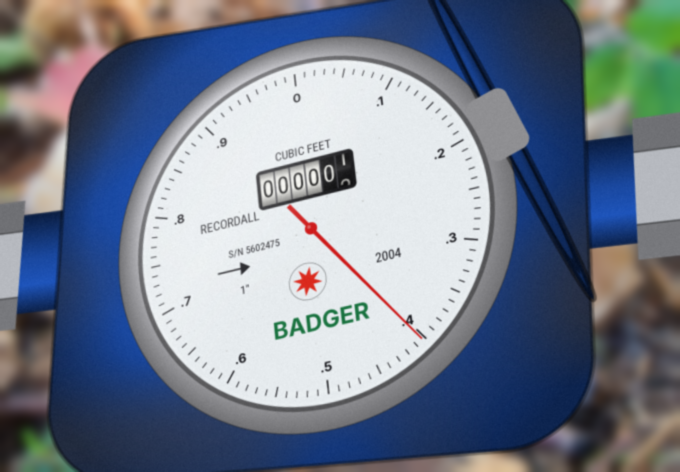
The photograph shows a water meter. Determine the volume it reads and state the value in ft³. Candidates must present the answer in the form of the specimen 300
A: 1.40
